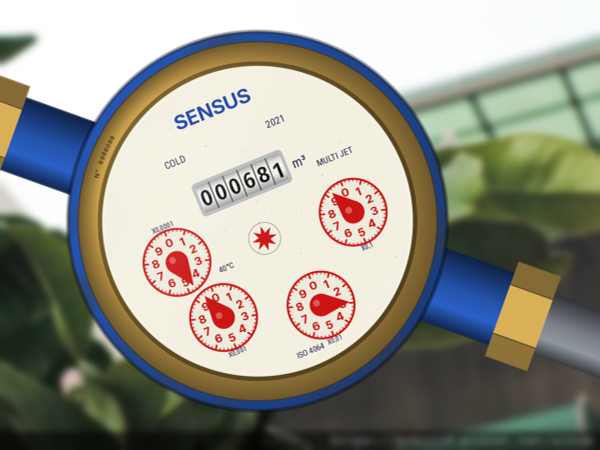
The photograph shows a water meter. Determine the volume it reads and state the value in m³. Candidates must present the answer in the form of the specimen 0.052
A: 680.9294
